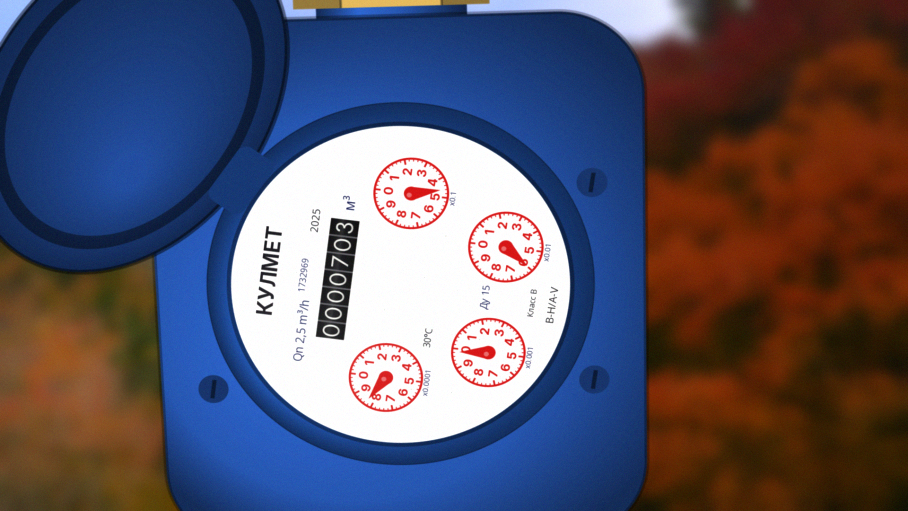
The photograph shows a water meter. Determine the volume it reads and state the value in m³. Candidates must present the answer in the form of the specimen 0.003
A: 703.4598
